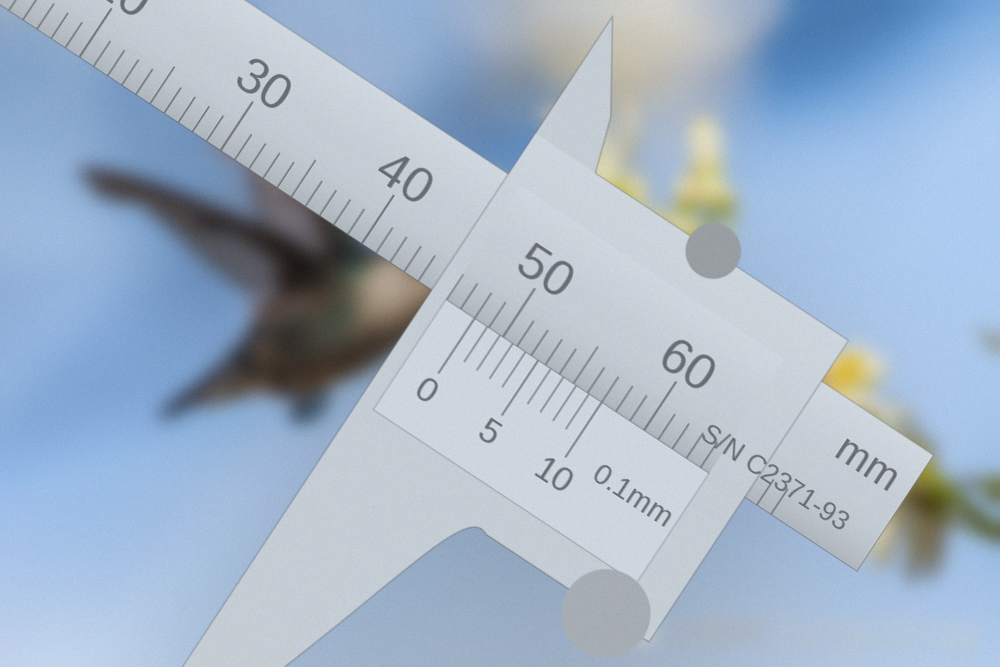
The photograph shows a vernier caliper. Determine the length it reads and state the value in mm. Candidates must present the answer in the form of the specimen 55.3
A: 48.0
